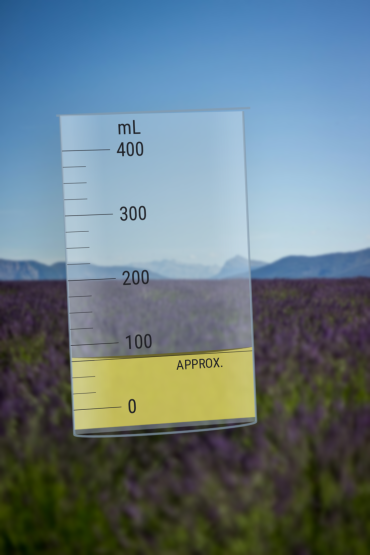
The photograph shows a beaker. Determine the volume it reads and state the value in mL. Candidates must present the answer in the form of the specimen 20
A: 75
